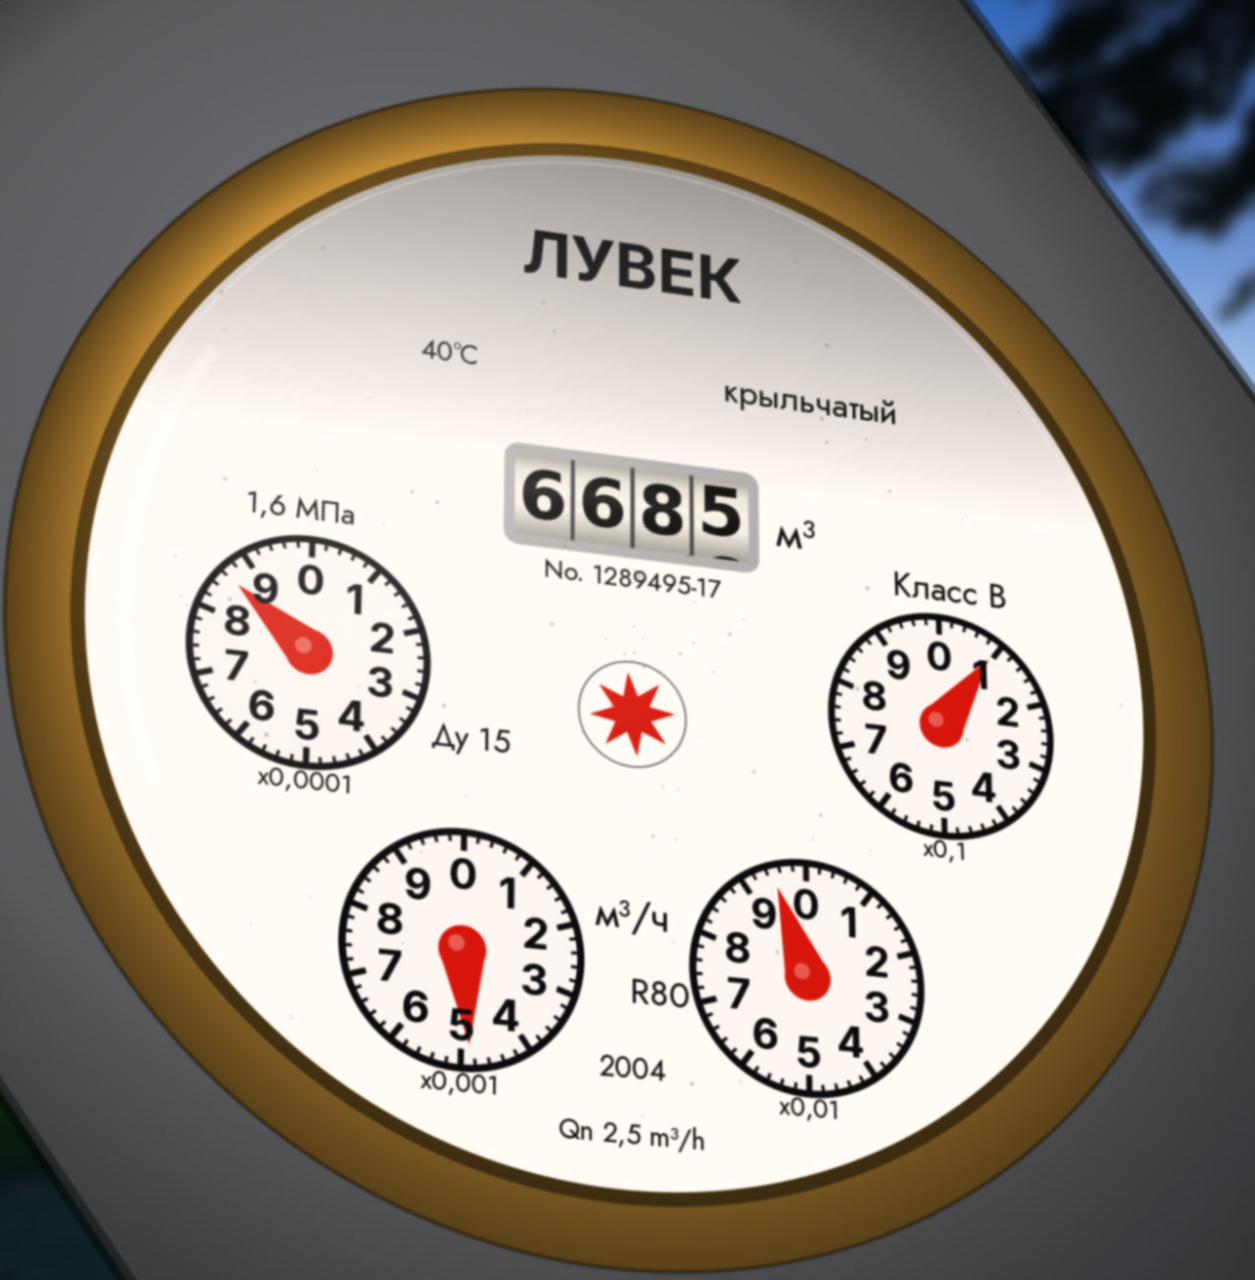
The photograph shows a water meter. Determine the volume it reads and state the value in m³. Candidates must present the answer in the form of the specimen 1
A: 6685.0948
